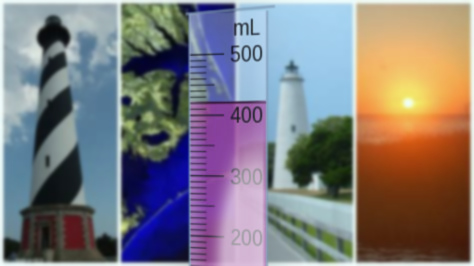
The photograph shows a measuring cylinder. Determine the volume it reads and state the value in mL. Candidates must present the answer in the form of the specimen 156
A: 420
